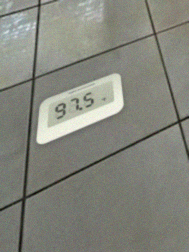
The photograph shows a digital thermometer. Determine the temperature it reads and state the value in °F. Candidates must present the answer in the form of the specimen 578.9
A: 97.5
